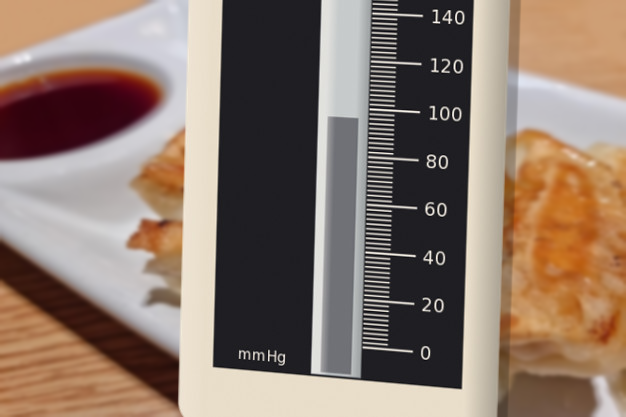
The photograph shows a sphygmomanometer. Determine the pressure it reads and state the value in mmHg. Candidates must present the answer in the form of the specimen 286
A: 96
